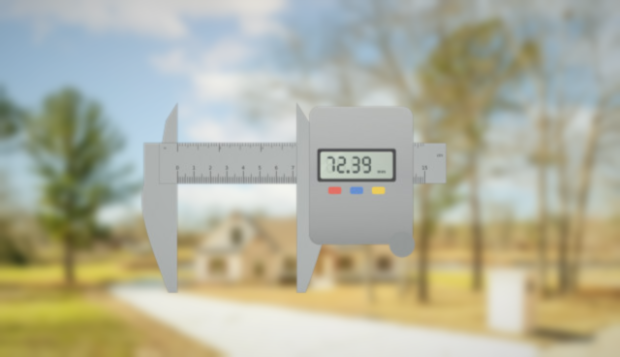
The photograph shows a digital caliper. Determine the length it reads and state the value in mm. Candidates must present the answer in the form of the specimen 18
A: 72.39
